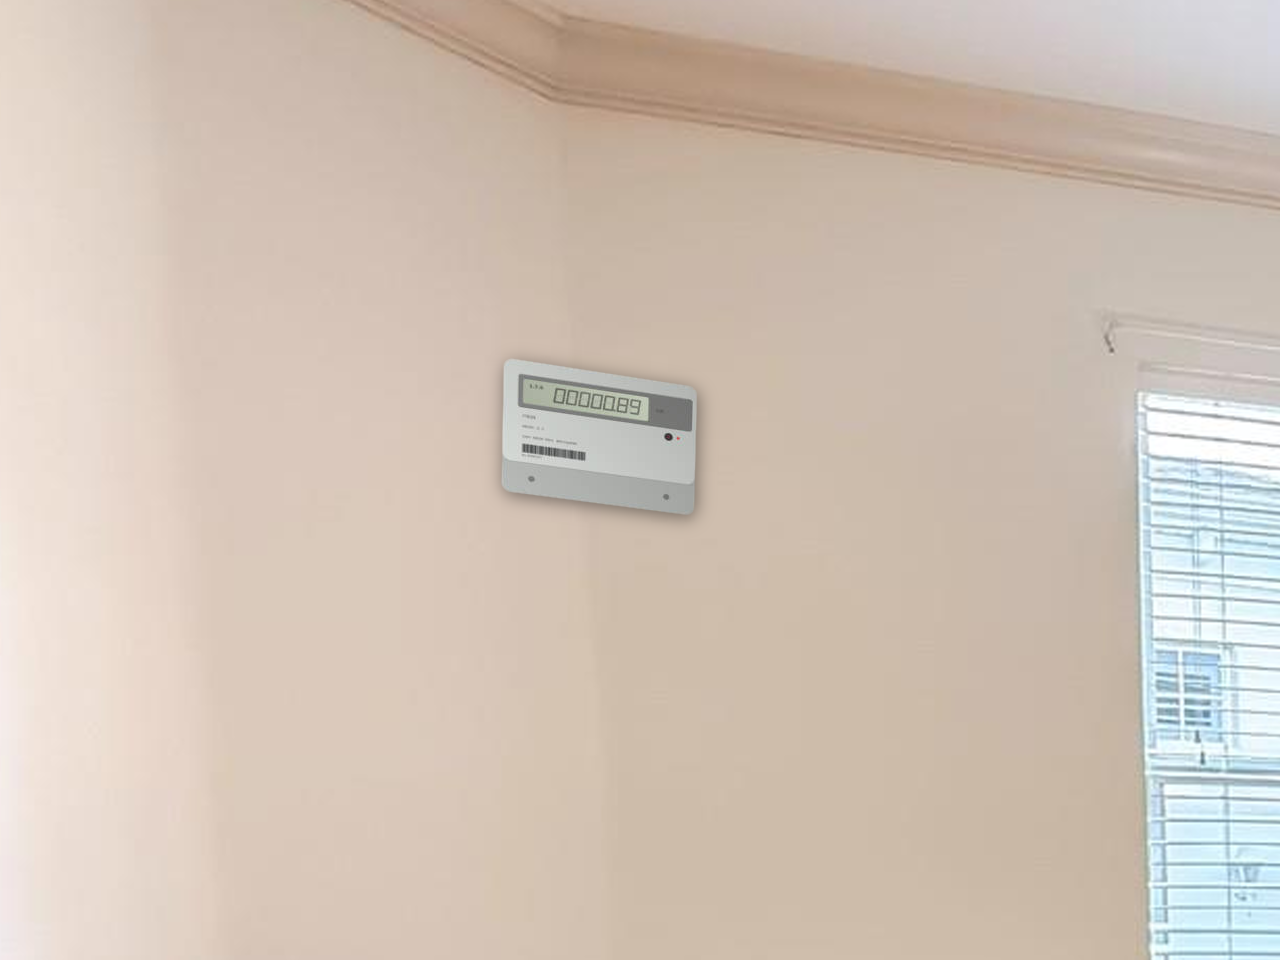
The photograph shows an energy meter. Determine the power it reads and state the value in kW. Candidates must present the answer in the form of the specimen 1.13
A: 0.89
